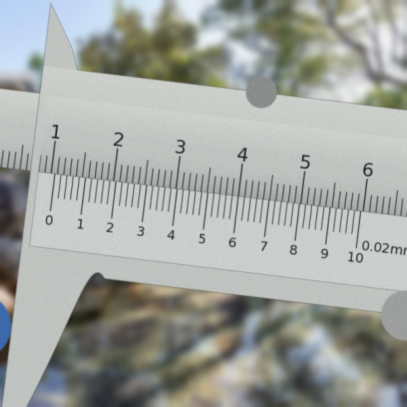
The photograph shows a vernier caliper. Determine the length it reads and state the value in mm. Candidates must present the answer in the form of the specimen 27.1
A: 10.6
